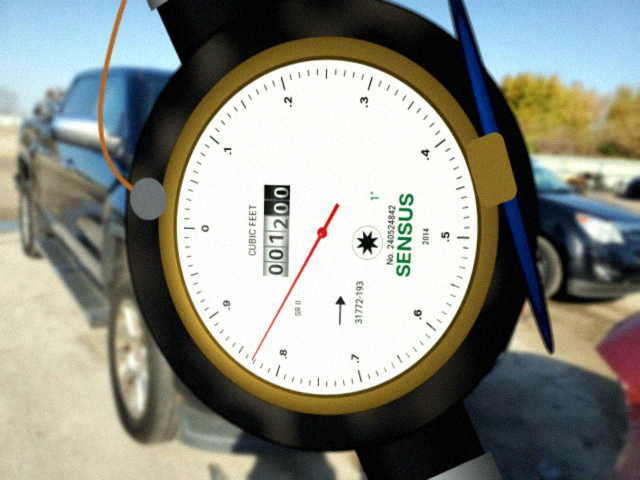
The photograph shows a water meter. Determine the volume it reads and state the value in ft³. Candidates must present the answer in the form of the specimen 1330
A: 1199.83
